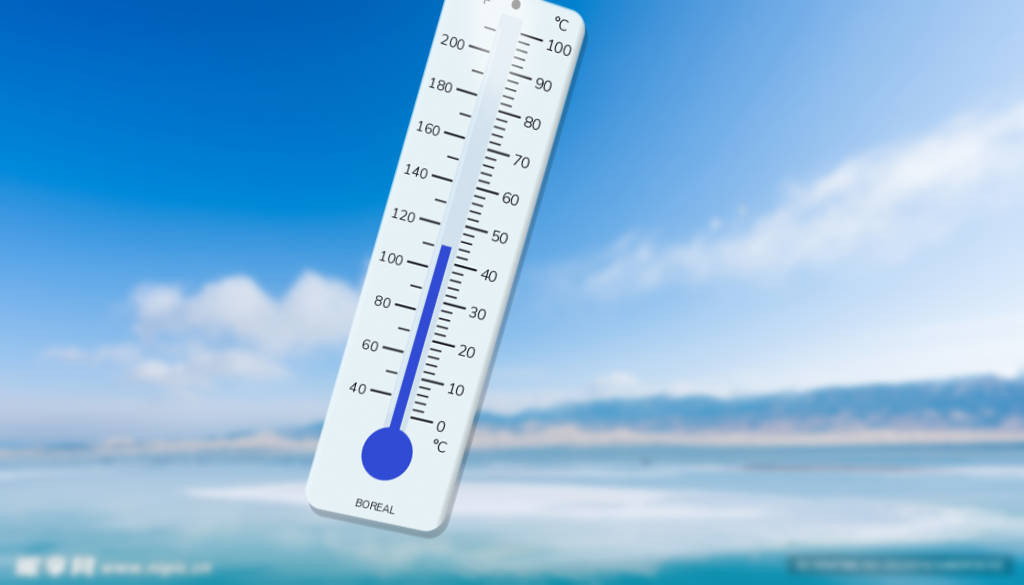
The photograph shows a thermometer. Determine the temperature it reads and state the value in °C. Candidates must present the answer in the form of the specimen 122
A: 44
